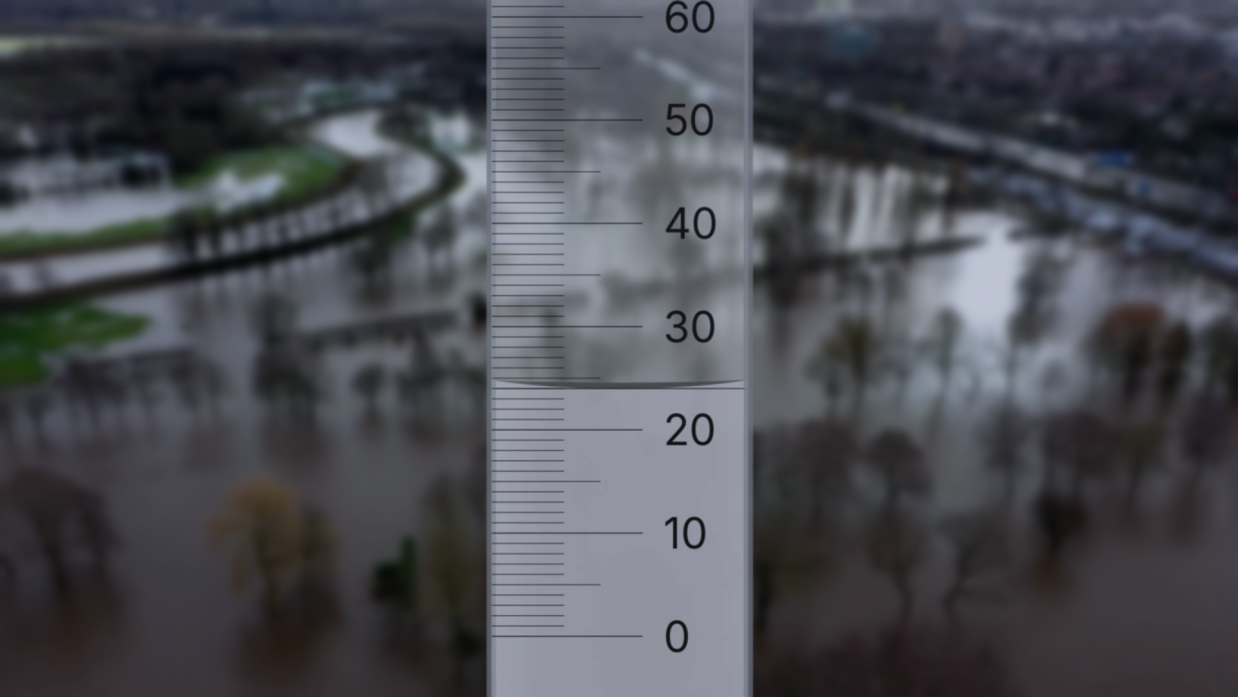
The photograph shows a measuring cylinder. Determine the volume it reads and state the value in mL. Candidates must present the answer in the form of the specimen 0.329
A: 24
